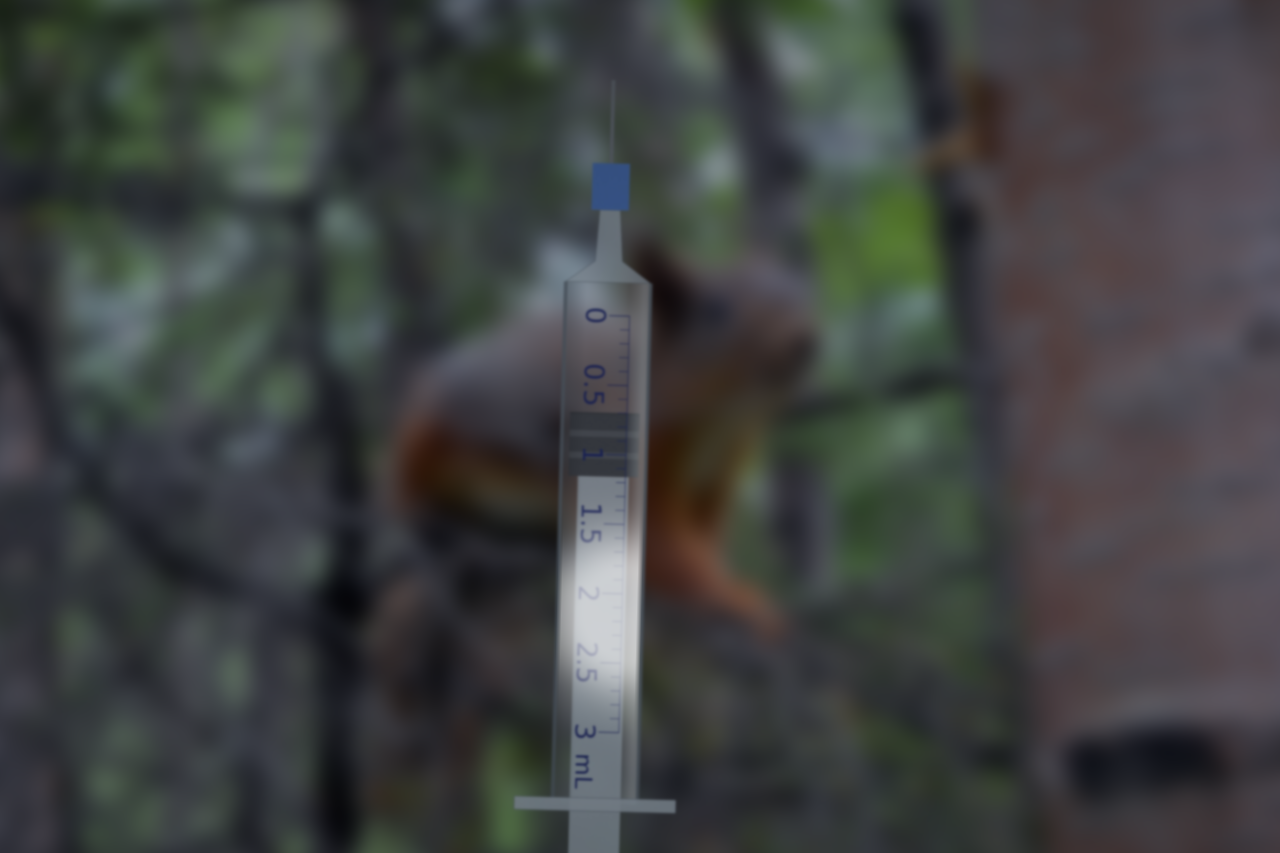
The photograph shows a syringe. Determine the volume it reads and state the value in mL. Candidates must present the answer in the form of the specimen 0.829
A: 0.7
